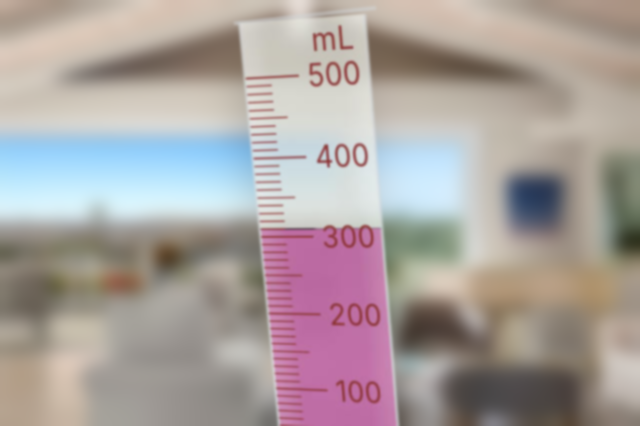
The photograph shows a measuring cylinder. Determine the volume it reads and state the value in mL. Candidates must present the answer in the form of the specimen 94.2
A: 310
